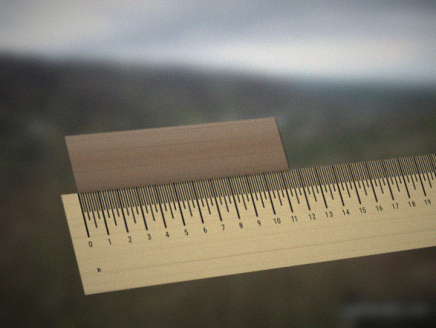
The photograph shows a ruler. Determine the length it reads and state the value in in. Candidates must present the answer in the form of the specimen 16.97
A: 11.5
